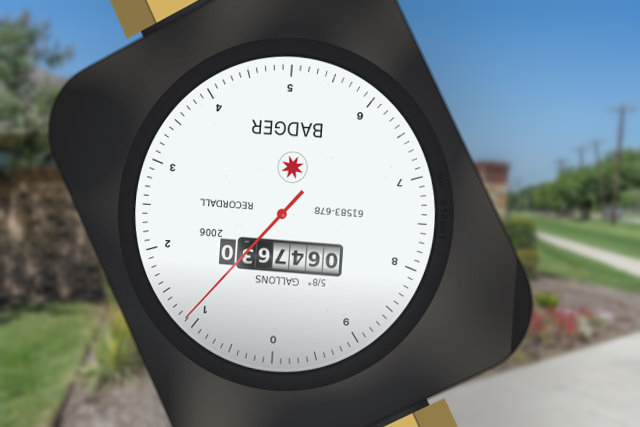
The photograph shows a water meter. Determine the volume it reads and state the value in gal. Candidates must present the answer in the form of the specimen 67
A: 647631.1
